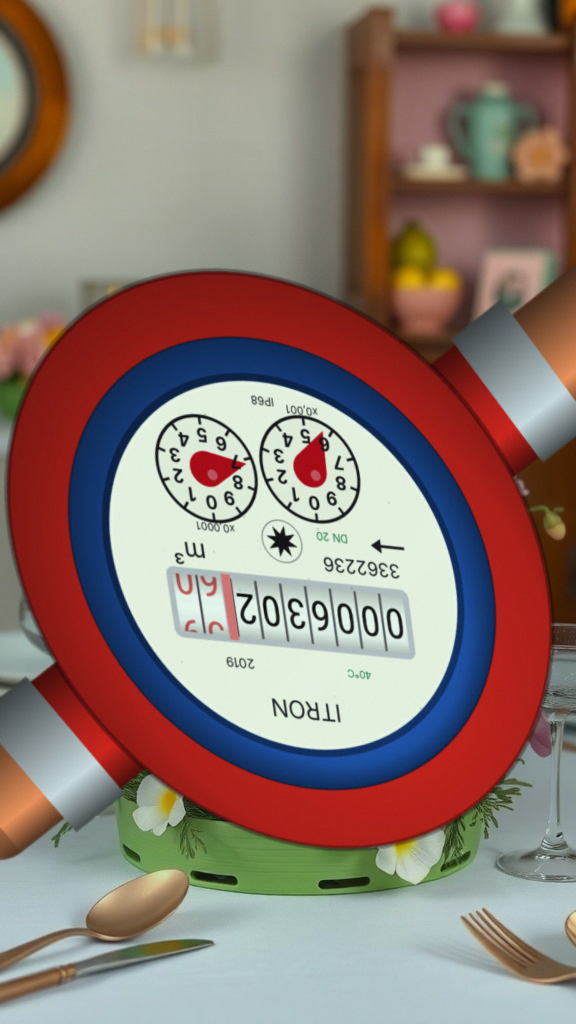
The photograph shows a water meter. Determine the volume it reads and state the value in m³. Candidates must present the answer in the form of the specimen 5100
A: 6302.5957
